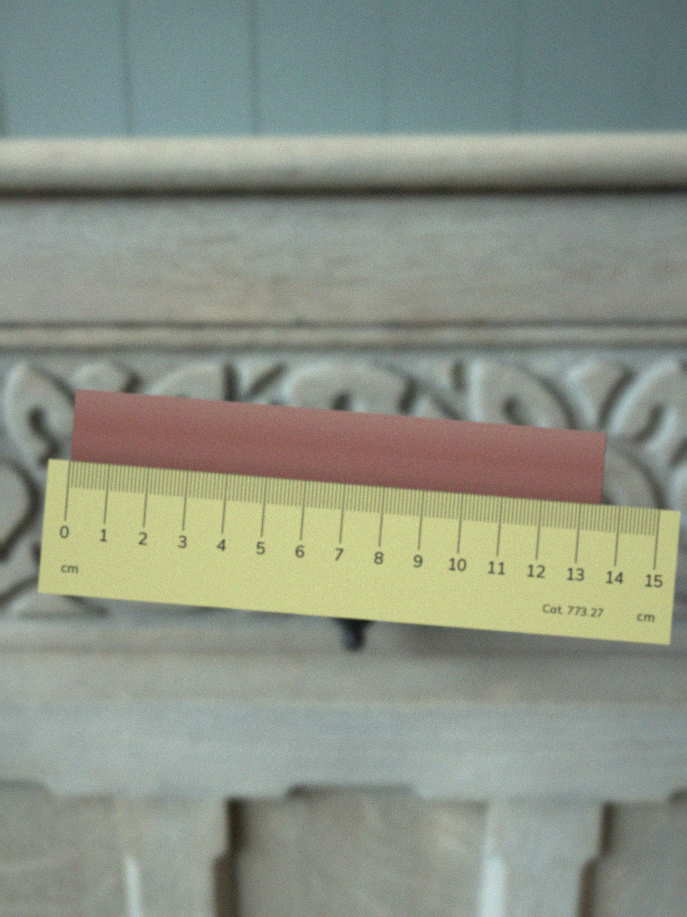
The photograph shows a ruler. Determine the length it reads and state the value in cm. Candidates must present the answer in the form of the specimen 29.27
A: 13.5
